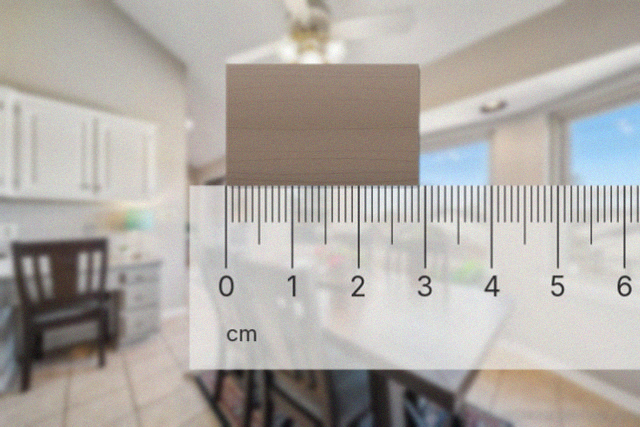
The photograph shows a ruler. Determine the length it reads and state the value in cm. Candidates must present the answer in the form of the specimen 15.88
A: 2.9
